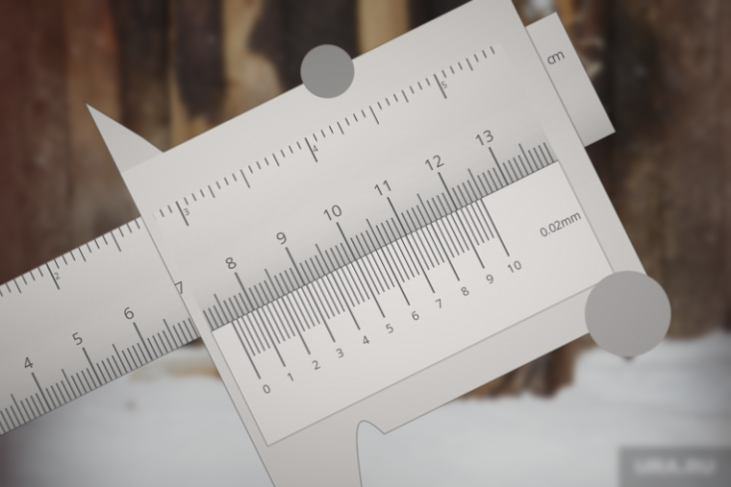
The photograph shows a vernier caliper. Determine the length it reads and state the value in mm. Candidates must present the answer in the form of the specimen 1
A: 75.6
